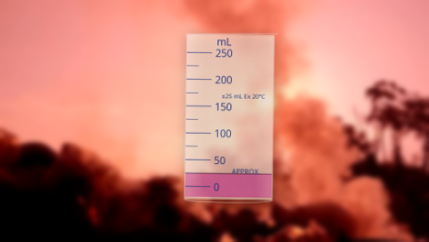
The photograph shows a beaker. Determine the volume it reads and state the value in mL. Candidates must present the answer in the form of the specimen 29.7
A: 25
